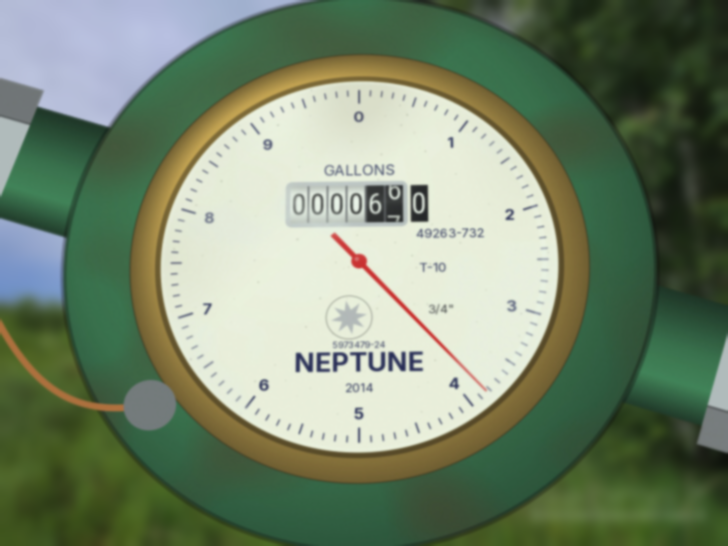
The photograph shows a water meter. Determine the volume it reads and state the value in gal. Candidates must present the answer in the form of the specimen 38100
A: 663.8
